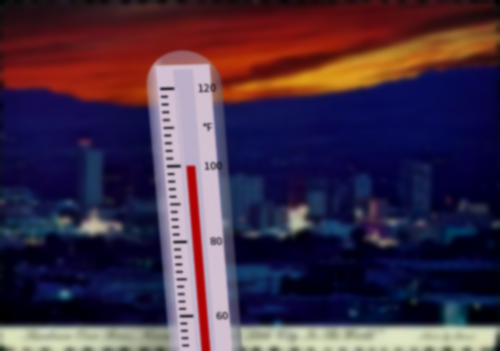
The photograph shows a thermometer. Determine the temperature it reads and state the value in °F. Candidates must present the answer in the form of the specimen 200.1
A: 100
